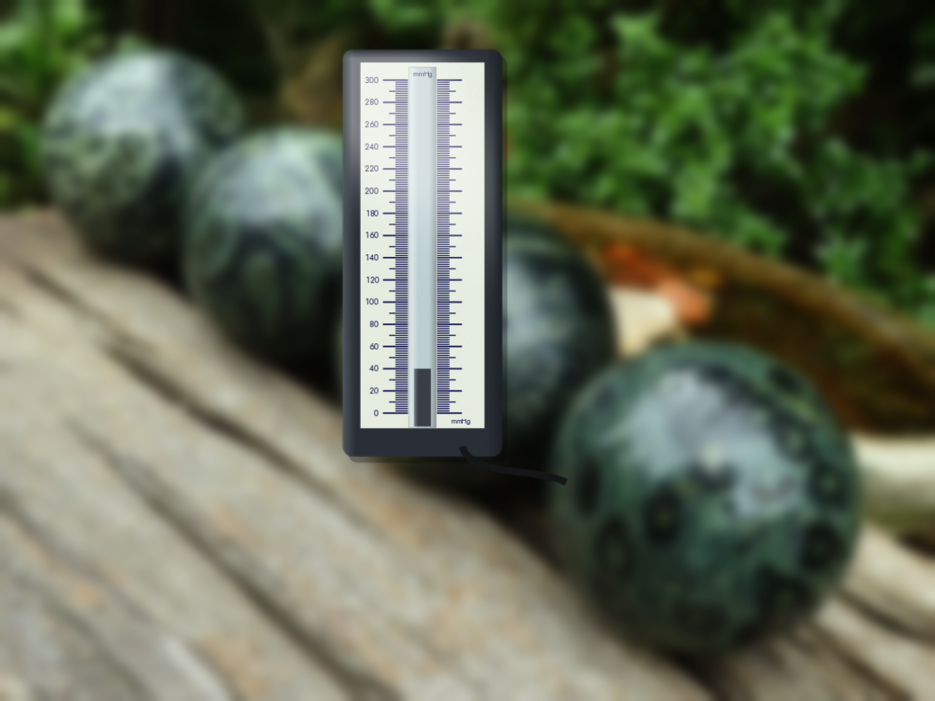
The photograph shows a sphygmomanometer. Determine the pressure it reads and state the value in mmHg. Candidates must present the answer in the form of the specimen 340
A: 40
